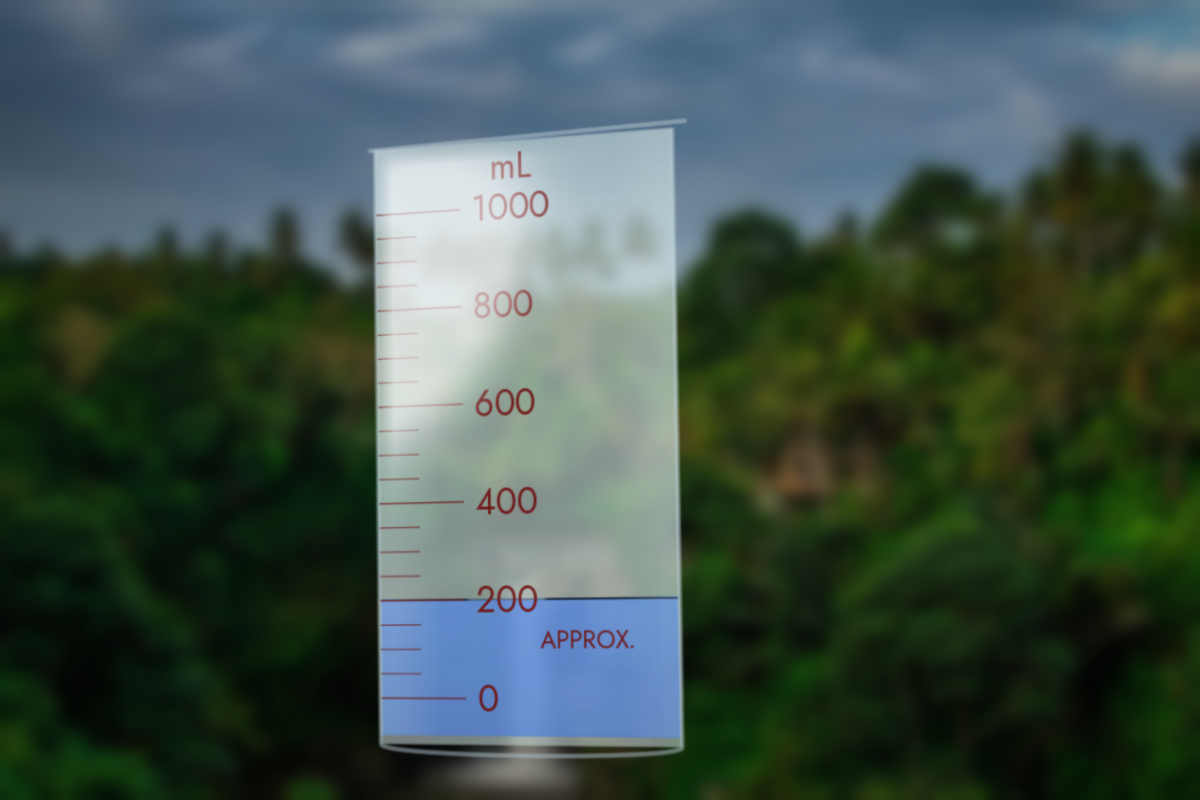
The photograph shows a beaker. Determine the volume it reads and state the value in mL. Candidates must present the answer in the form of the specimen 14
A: 200
